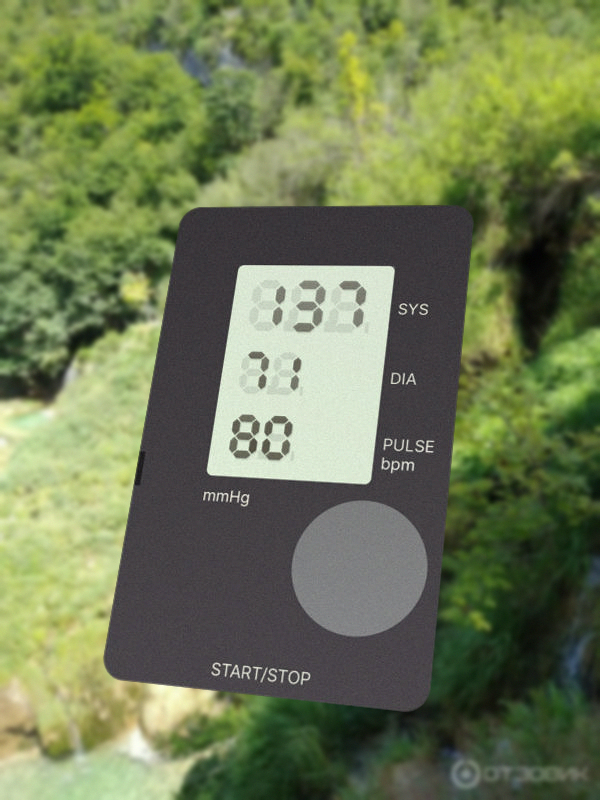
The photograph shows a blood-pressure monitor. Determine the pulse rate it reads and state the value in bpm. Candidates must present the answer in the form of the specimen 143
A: 80
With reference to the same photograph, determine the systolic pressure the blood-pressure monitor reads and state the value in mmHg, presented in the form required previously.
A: 137
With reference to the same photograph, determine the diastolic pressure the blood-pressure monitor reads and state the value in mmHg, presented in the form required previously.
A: 71
